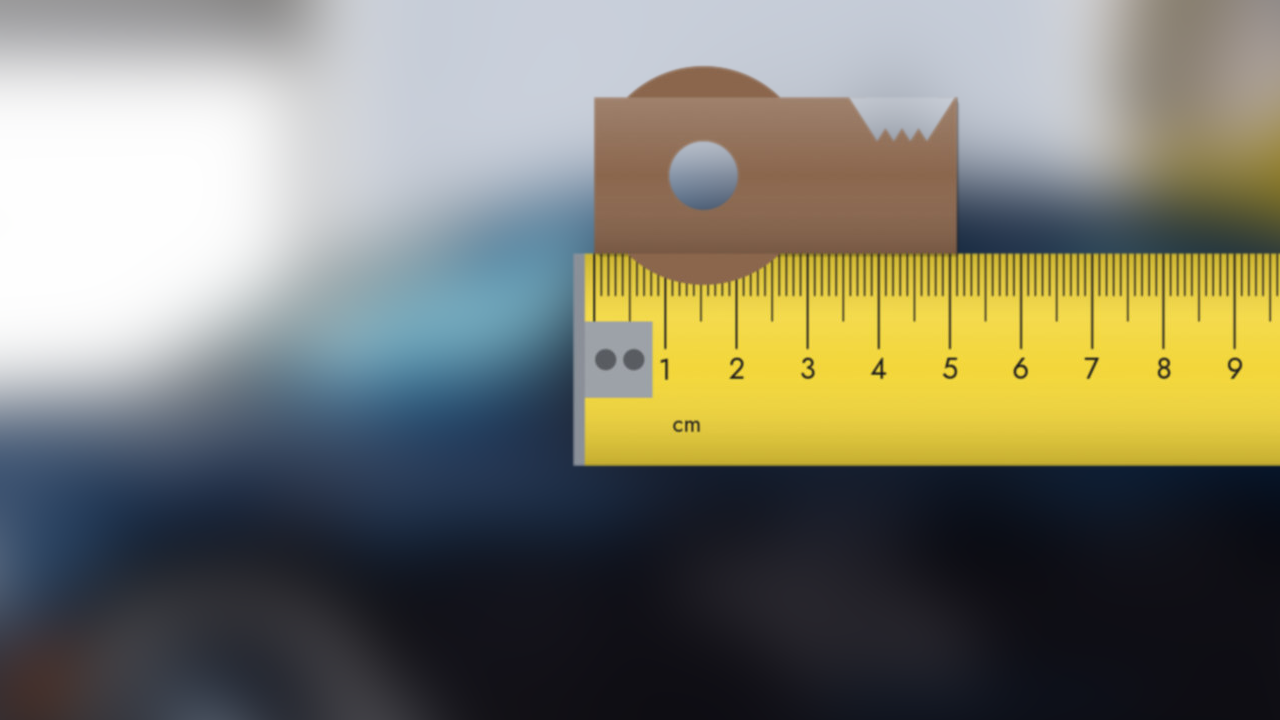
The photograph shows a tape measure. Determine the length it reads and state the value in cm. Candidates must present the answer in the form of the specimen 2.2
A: 5.1
